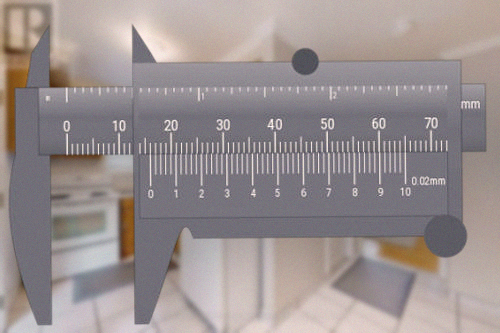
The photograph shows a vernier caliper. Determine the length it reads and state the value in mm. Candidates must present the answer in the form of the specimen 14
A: 16.0
